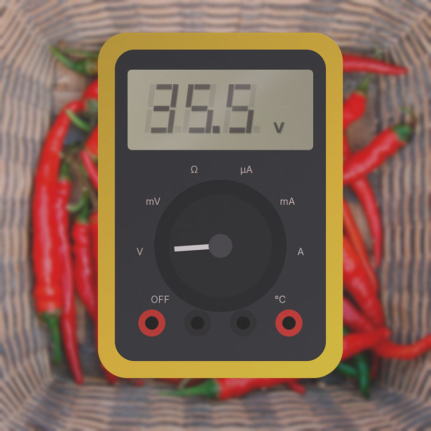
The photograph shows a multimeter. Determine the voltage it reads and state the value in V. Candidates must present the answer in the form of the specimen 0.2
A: 35.5
